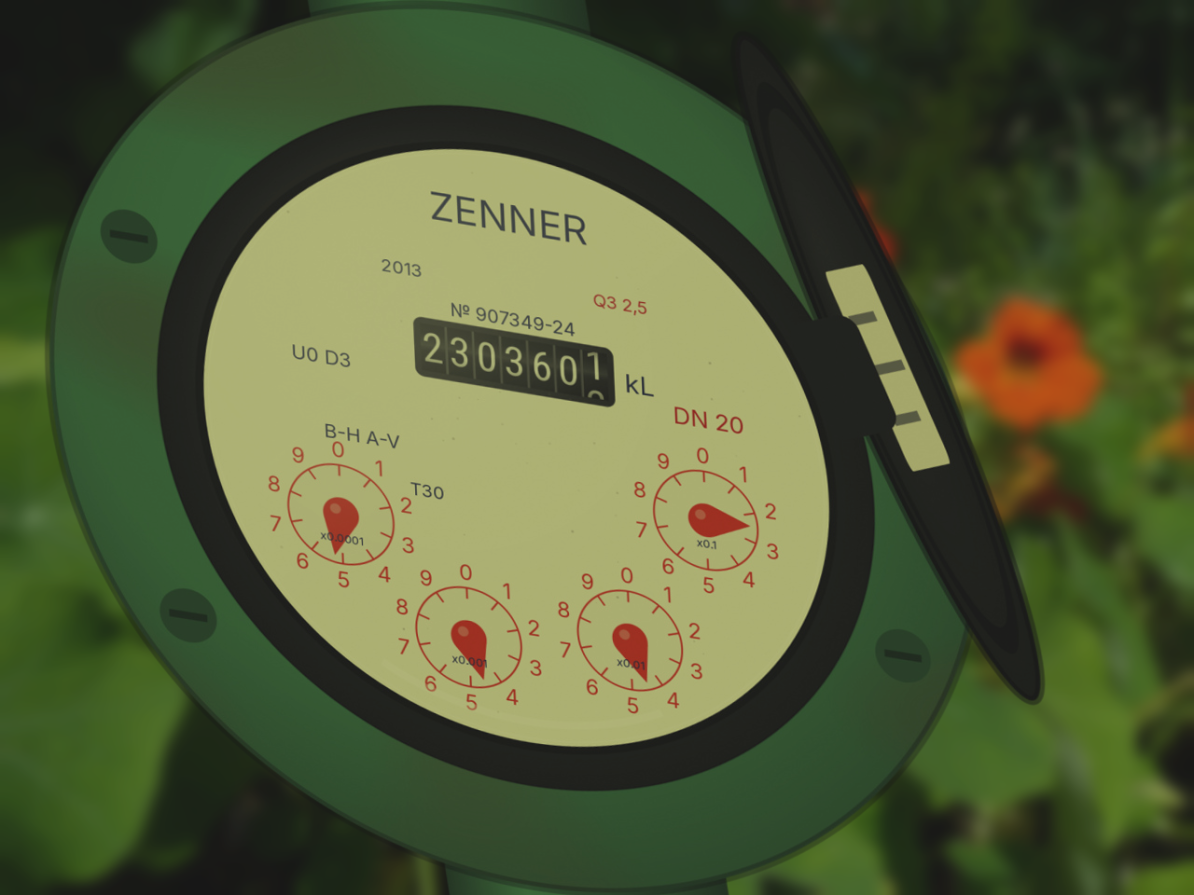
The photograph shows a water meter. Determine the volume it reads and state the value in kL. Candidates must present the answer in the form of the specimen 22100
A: 2303601.2445
